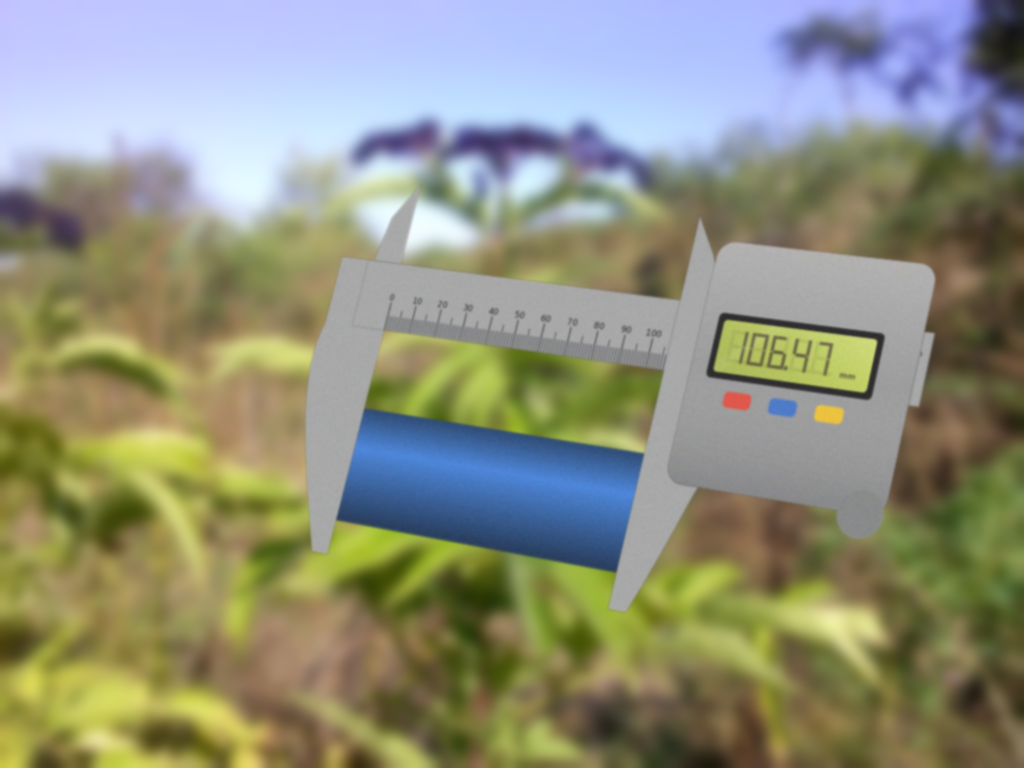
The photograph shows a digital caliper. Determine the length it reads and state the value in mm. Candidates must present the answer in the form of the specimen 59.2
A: 106.47
